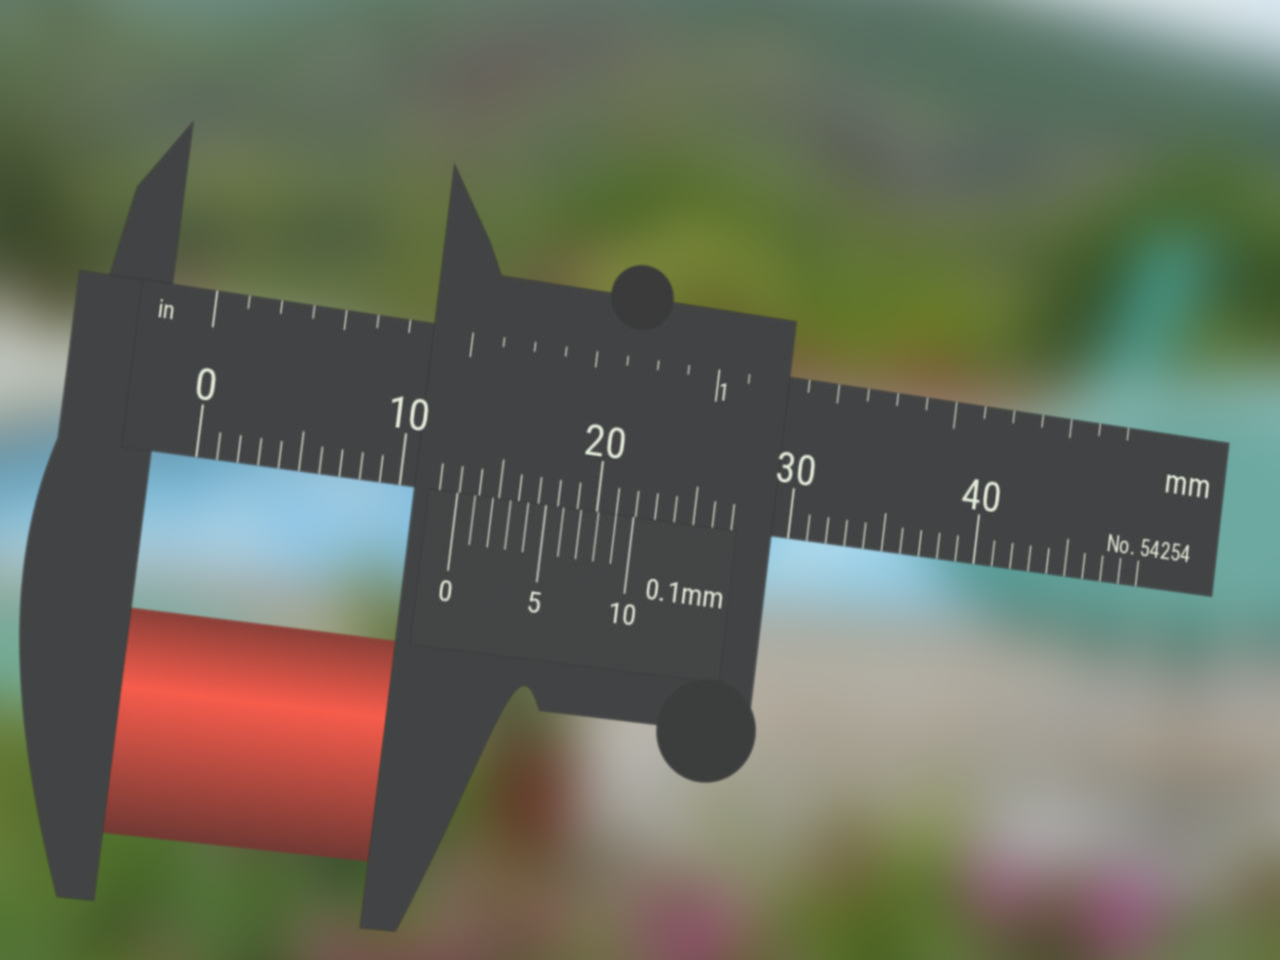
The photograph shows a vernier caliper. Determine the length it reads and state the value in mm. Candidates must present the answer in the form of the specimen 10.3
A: 12.9
